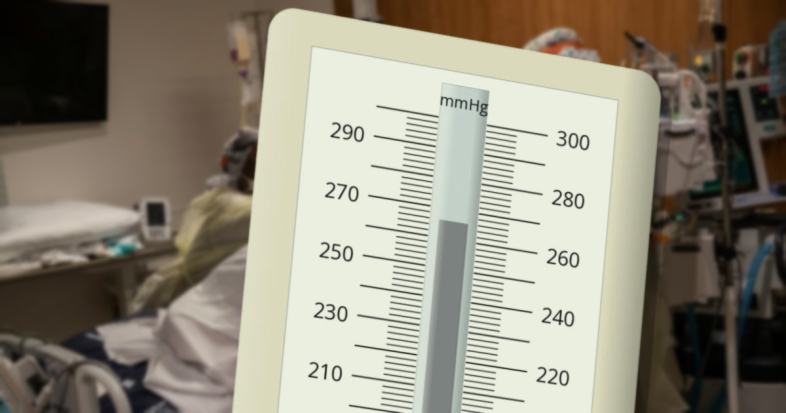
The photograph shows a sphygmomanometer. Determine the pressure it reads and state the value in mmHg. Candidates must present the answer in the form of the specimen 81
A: 266
